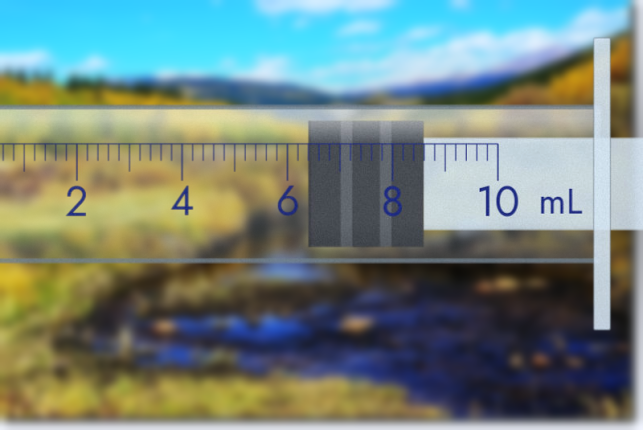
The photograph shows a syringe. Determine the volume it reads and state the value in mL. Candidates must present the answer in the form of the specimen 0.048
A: 6.4
